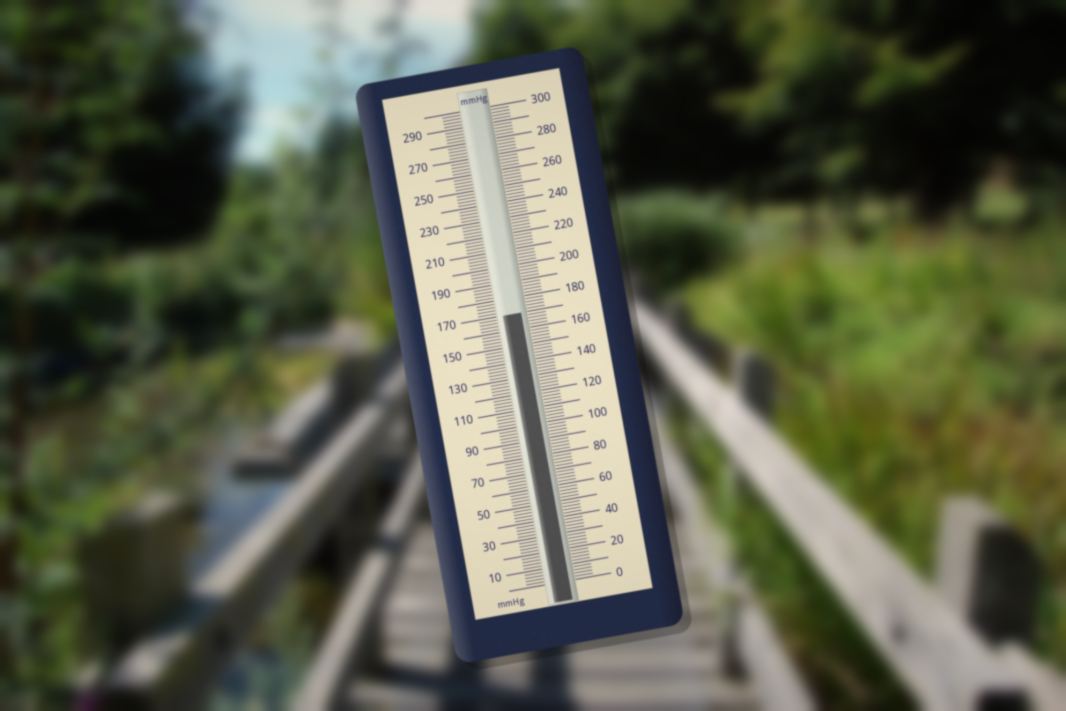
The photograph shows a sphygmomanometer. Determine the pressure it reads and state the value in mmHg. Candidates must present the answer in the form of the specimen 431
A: 170
